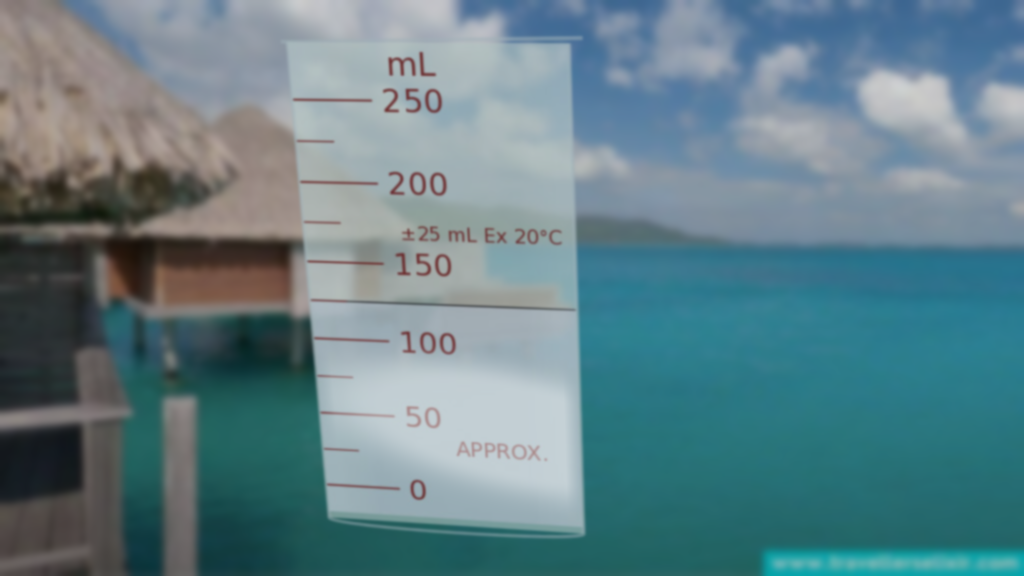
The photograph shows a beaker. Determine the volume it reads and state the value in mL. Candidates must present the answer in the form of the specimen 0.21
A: 125
